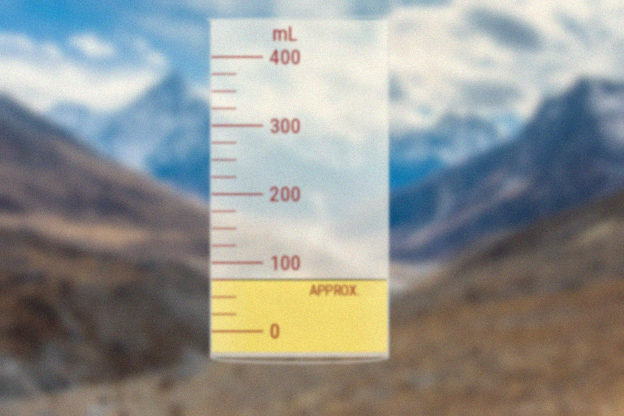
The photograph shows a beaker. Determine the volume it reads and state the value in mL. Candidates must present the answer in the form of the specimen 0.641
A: 75
